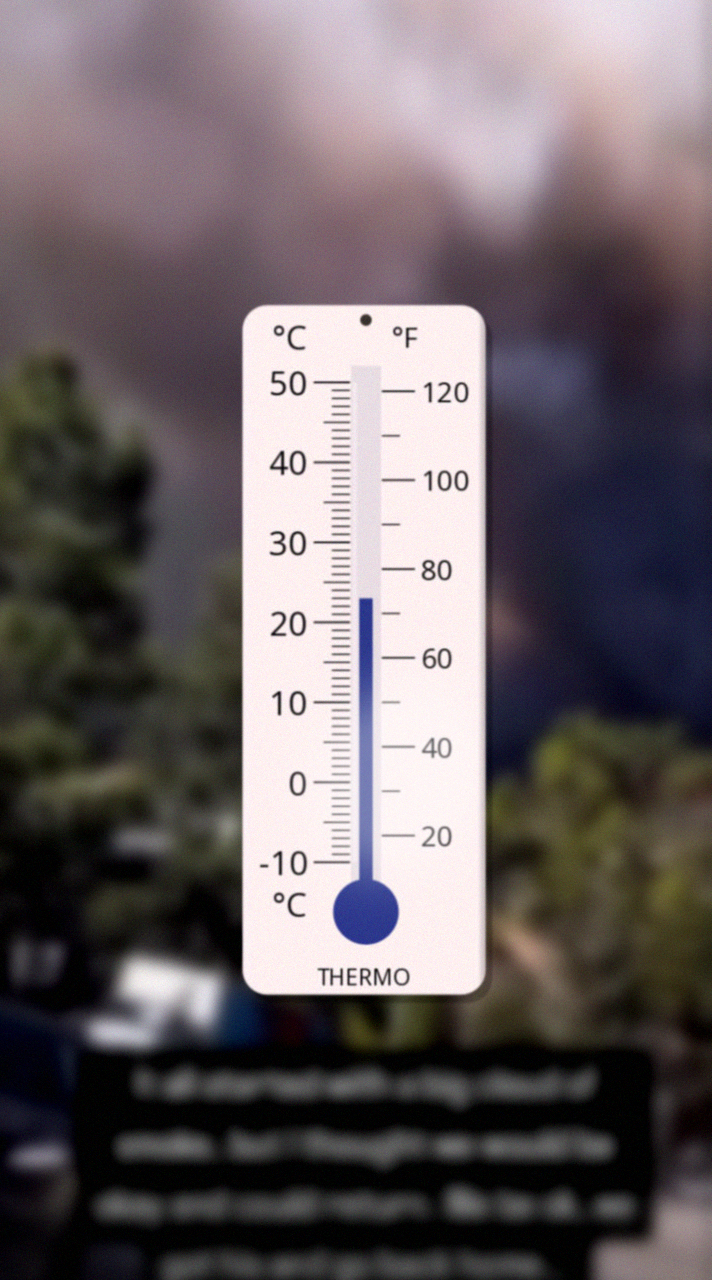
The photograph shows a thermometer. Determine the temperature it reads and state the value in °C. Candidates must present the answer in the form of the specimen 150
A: 23
